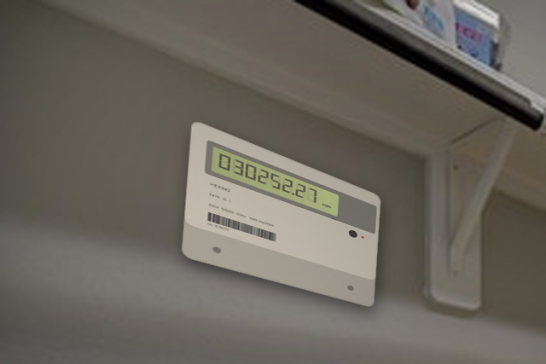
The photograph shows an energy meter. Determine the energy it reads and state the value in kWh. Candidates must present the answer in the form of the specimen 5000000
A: 30252.27
